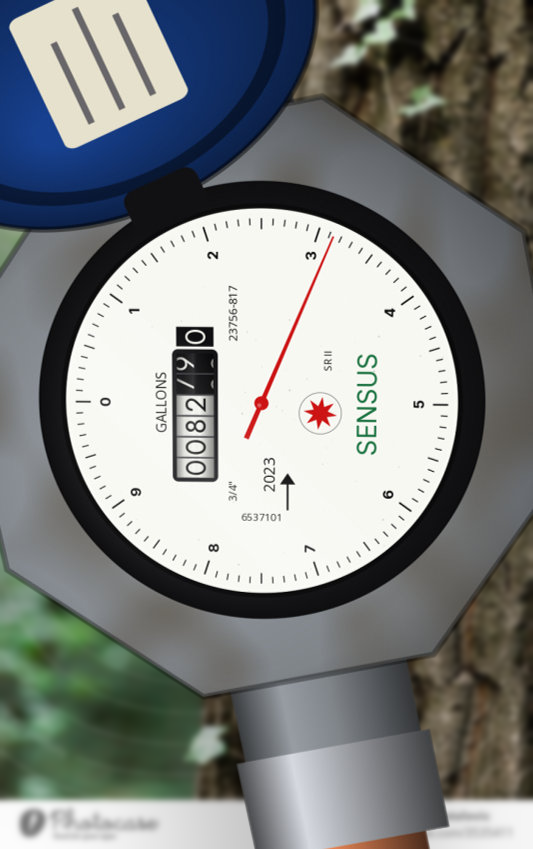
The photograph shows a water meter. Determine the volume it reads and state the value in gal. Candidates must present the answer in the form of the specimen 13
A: 82793.1
